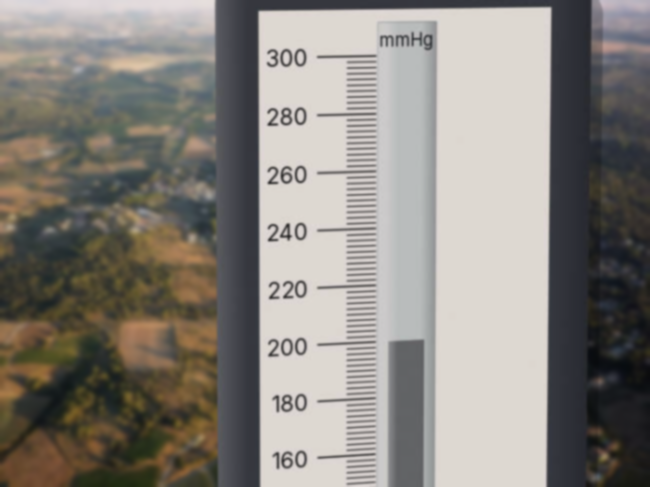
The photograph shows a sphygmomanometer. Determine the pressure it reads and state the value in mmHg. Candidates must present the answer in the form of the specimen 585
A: 200
